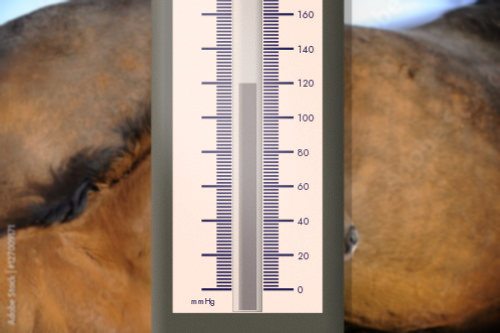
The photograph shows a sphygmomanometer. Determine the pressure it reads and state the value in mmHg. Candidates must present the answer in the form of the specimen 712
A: 120
